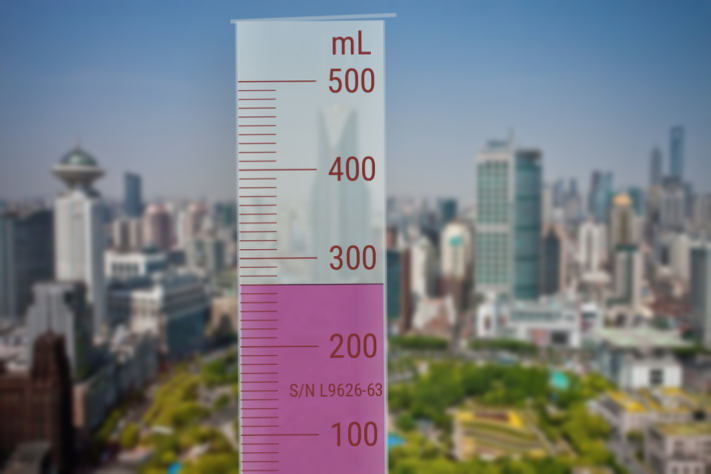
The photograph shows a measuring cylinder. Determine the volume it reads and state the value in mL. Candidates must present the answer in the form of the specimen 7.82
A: 270
